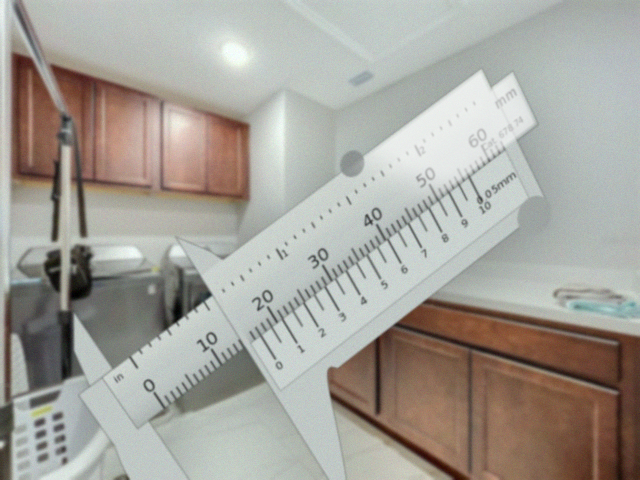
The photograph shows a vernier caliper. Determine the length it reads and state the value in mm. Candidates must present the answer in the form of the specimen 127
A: 17.0
